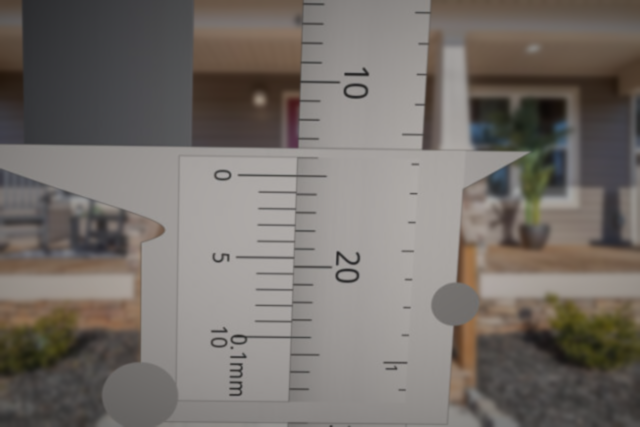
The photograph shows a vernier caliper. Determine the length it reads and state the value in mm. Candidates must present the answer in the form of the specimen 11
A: 15.0
